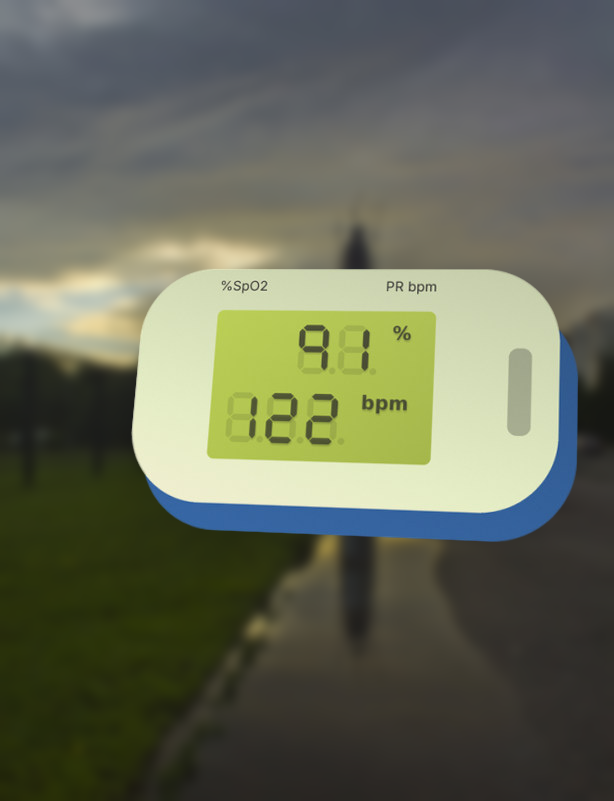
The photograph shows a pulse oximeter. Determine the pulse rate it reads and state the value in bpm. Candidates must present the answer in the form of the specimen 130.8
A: 122
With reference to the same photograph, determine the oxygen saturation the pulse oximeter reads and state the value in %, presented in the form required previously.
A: 91
